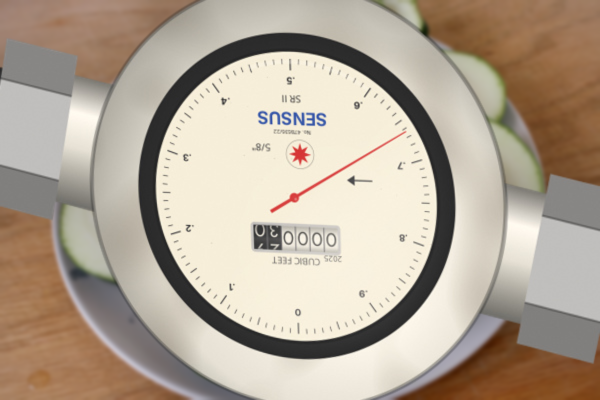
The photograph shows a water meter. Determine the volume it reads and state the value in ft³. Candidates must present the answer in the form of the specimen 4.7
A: 29.66
